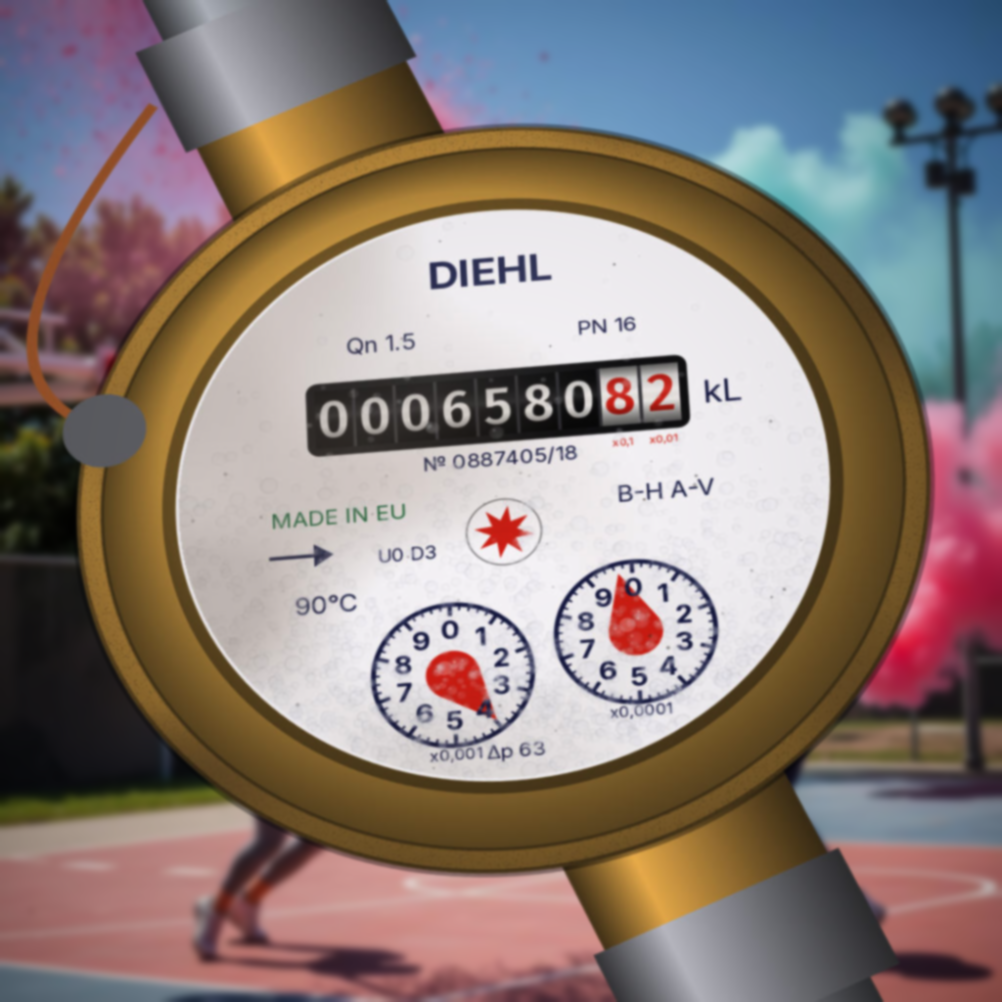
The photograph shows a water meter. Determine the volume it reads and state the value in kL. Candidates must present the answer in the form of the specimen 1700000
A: 6580.8239
